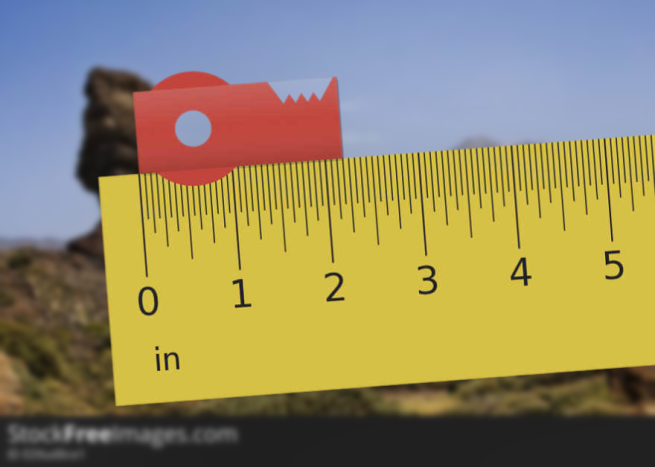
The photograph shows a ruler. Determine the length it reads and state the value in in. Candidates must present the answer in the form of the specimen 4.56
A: 2.1875
